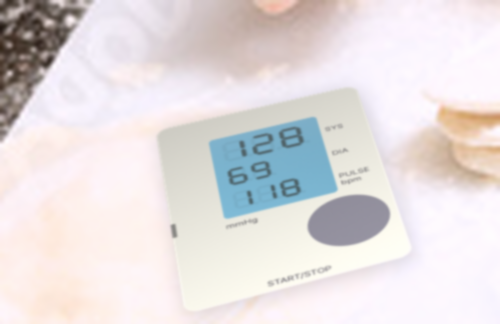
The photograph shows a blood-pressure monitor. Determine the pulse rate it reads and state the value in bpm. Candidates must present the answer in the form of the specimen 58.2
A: 118
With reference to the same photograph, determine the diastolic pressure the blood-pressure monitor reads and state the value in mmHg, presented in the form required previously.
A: 69
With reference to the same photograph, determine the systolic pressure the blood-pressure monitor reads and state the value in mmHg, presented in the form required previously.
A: 128
